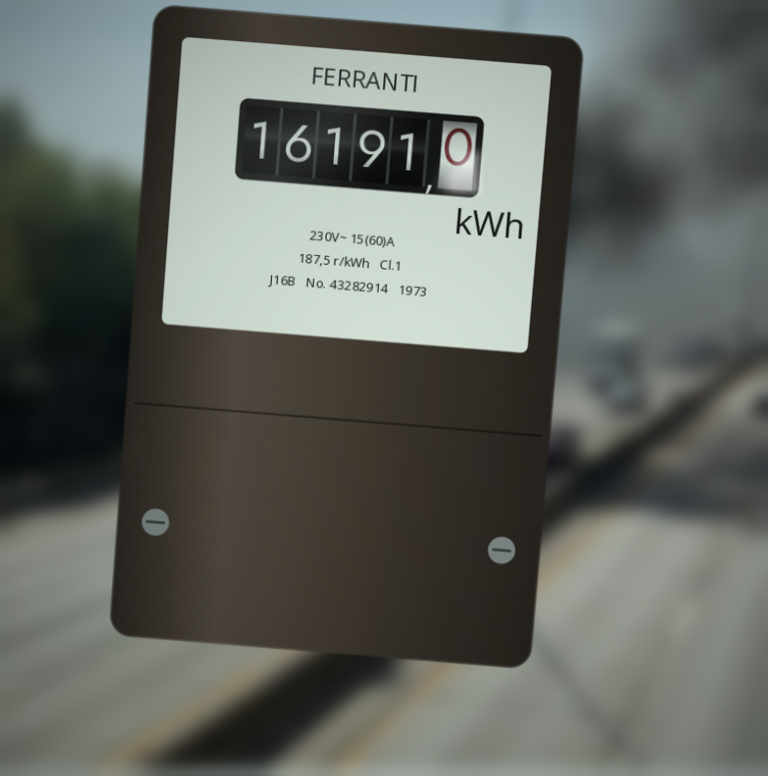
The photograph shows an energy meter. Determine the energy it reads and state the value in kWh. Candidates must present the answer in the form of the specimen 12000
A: 16191.0
